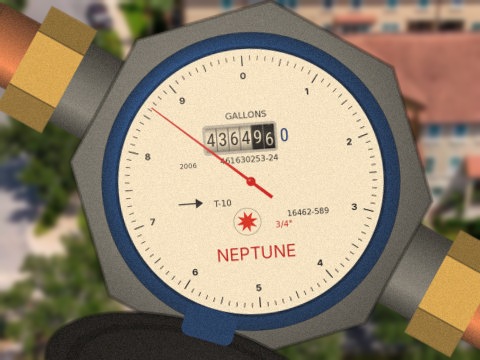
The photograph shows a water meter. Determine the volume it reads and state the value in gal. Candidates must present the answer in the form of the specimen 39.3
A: 4364958.6
